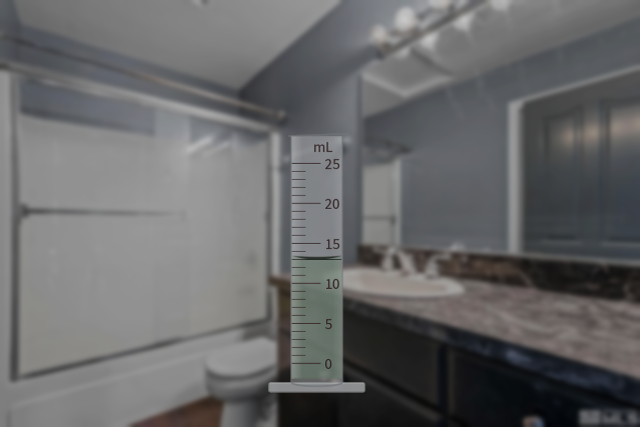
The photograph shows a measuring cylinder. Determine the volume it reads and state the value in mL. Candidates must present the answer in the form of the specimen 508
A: 13
